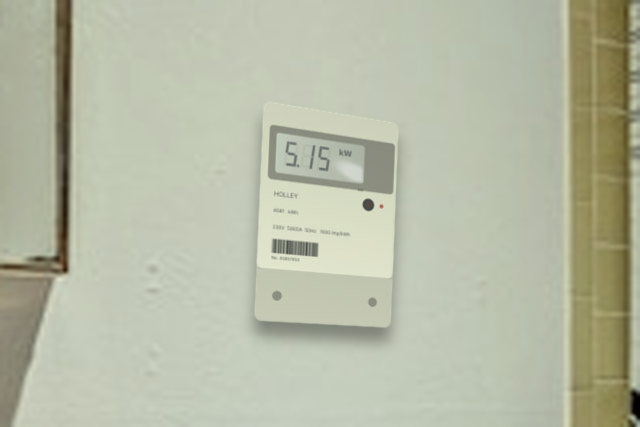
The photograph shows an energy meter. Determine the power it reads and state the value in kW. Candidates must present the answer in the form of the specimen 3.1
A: 5.15
